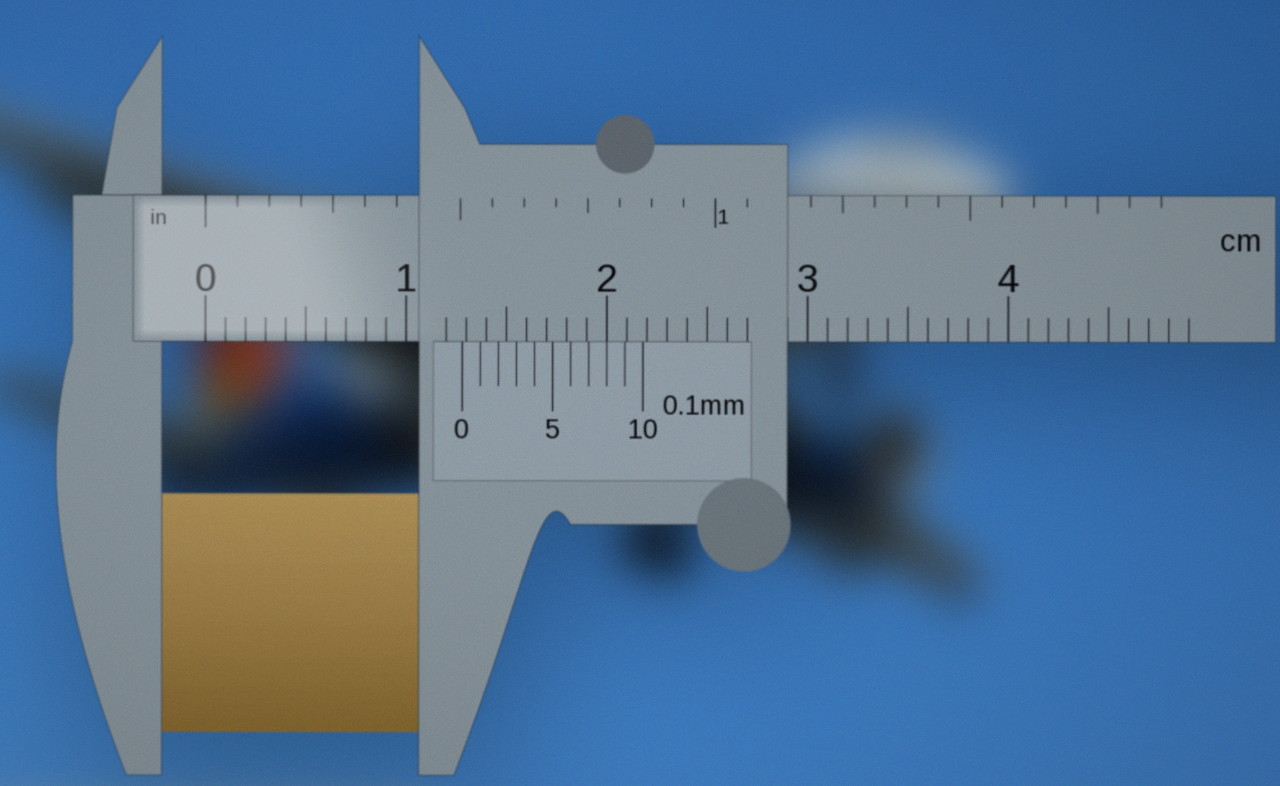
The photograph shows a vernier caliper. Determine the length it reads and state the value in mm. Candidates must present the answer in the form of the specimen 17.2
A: 12.8
